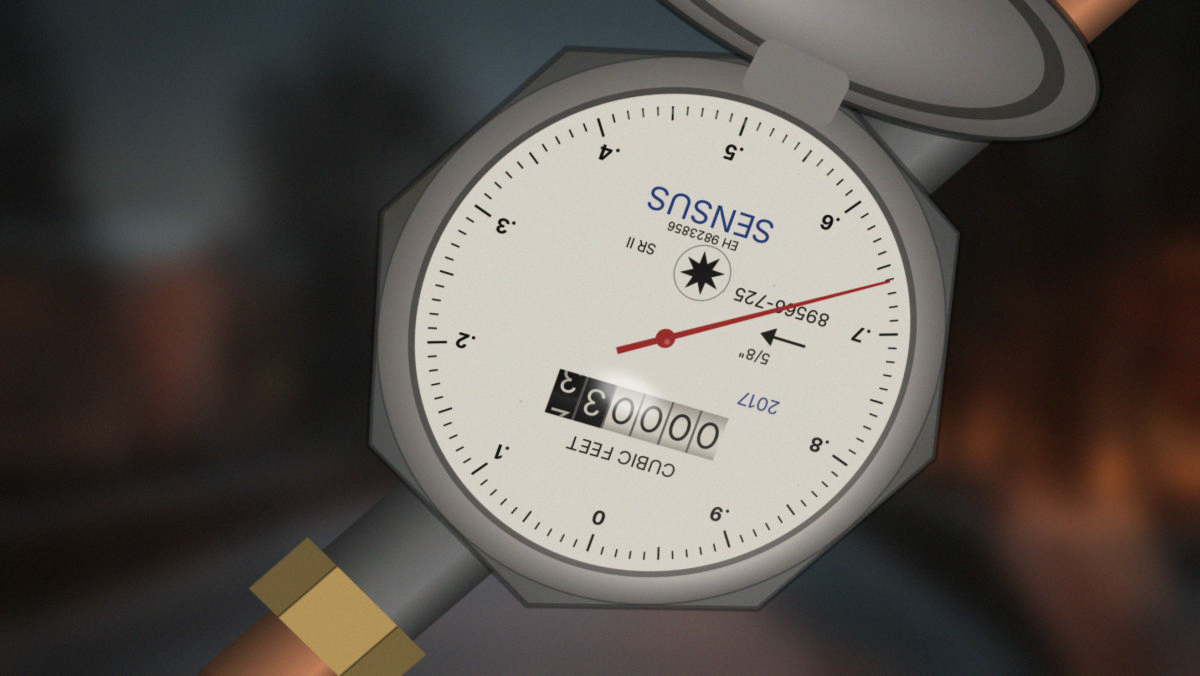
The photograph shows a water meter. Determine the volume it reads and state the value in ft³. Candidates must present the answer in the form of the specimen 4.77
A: 32.66
